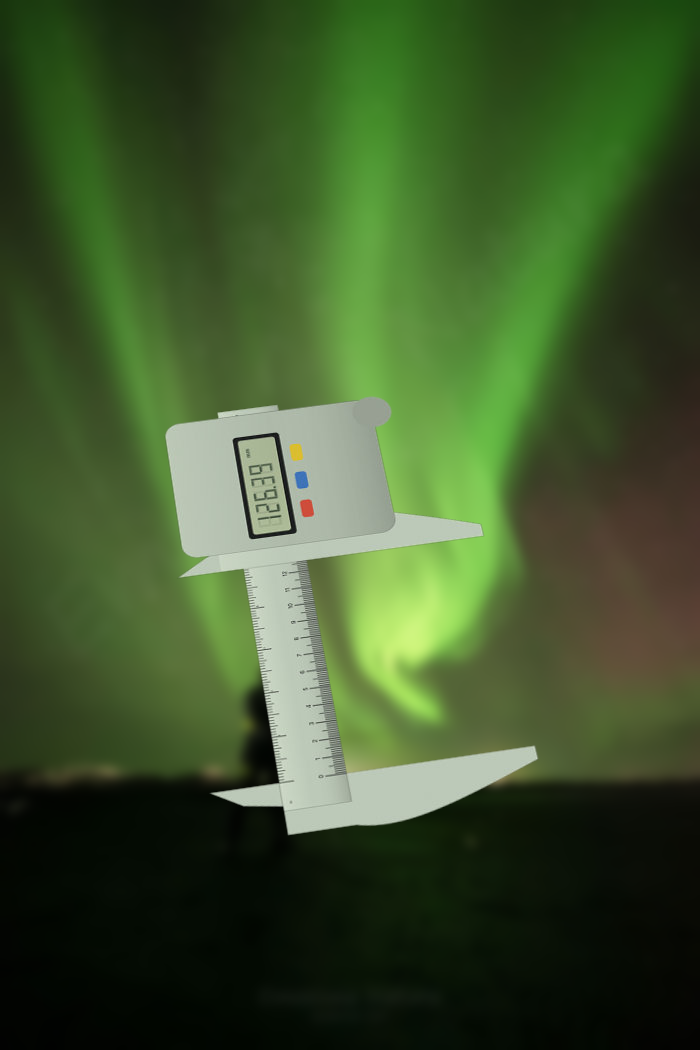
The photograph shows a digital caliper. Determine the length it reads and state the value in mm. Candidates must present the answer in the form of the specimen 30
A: 126.39
